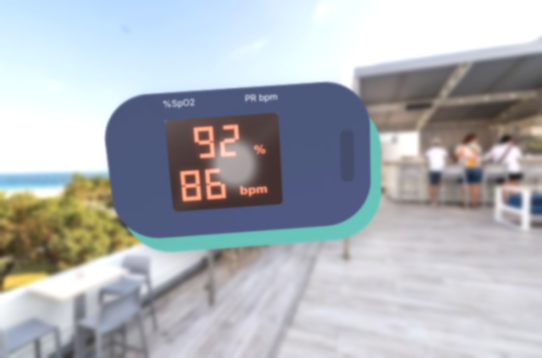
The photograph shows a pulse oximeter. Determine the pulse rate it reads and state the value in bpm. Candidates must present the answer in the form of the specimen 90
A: 86
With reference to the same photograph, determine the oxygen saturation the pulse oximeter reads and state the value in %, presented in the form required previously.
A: 92
